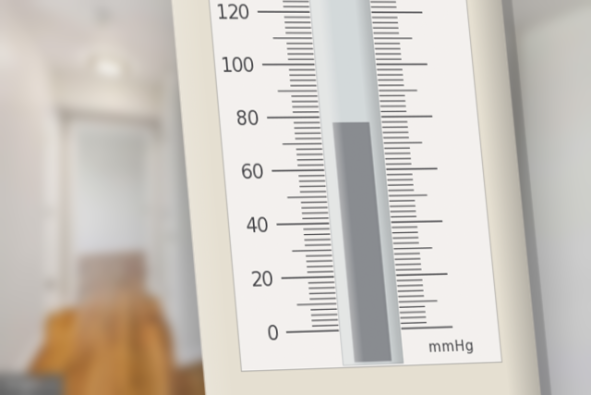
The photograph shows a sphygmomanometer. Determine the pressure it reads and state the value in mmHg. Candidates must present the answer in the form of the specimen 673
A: 78
